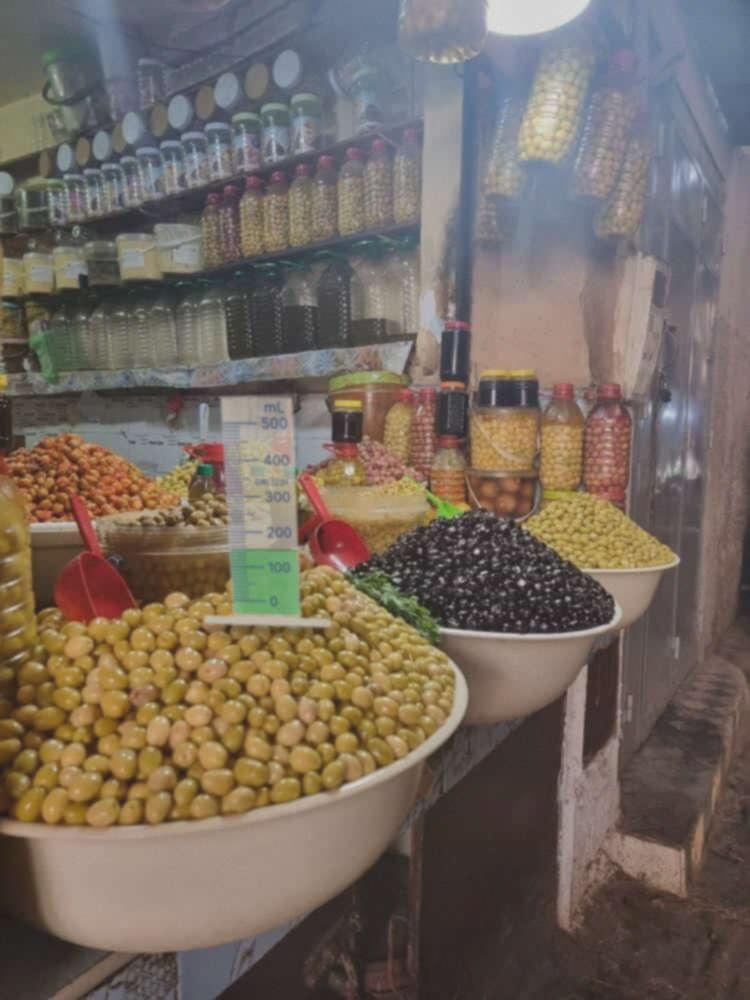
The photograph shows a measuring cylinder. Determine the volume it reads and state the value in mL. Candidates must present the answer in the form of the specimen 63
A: 150
